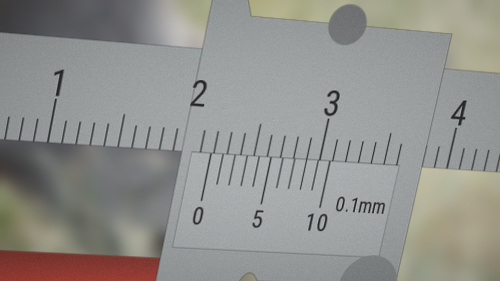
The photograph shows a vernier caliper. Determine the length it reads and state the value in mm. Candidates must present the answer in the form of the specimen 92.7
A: 21.8
